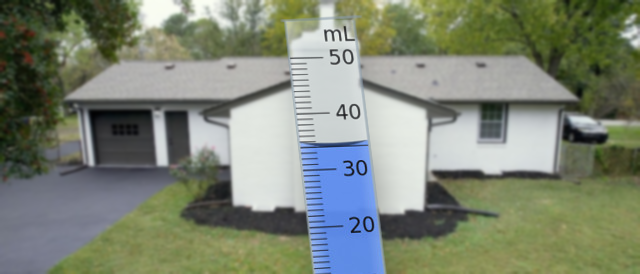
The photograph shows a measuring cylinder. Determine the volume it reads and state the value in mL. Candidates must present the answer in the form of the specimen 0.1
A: 34
